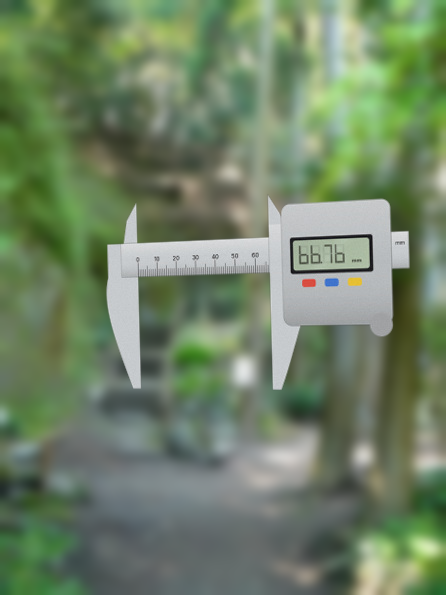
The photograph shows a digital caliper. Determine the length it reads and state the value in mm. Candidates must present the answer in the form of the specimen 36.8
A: 66.76
